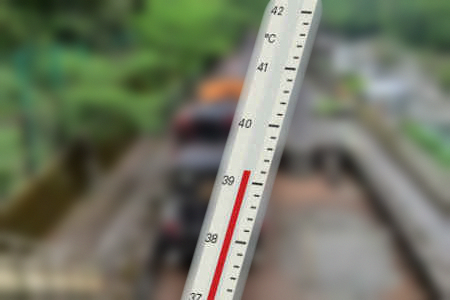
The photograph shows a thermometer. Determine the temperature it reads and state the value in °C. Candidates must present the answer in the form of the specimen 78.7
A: 39.2
